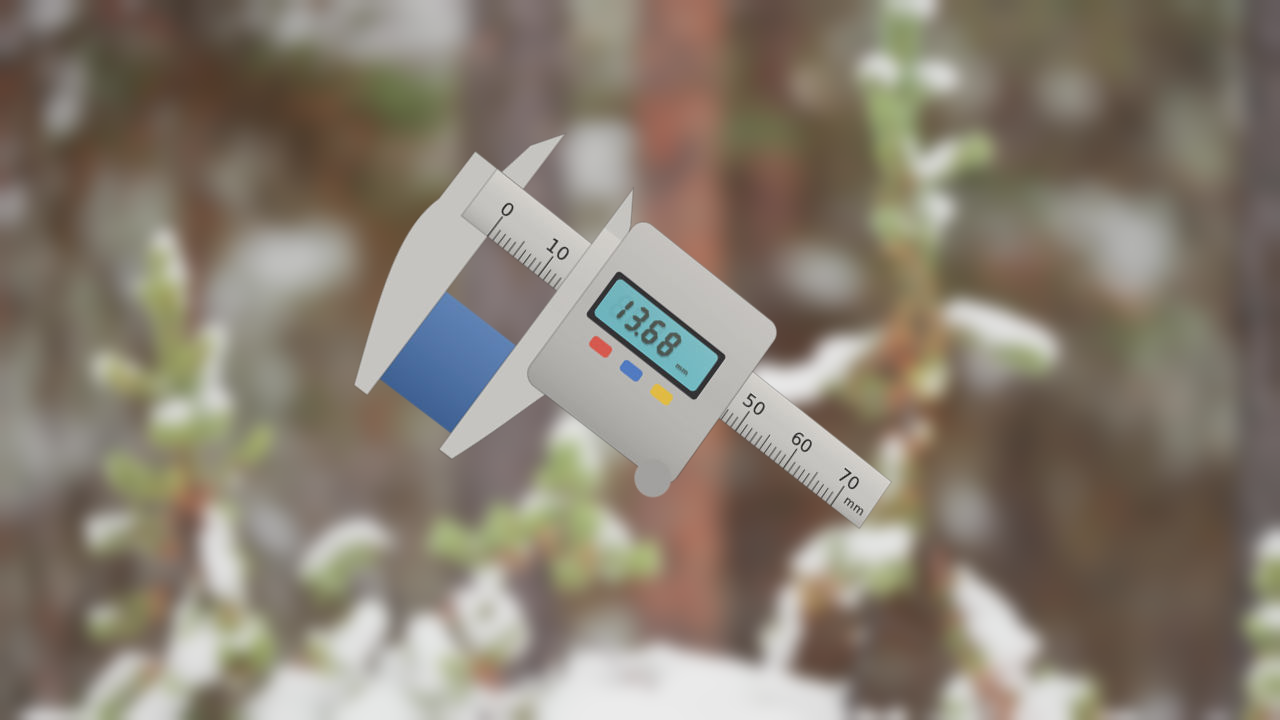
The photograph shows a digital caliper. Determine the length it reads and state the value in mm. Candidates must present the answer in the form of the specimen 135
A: 13.68
